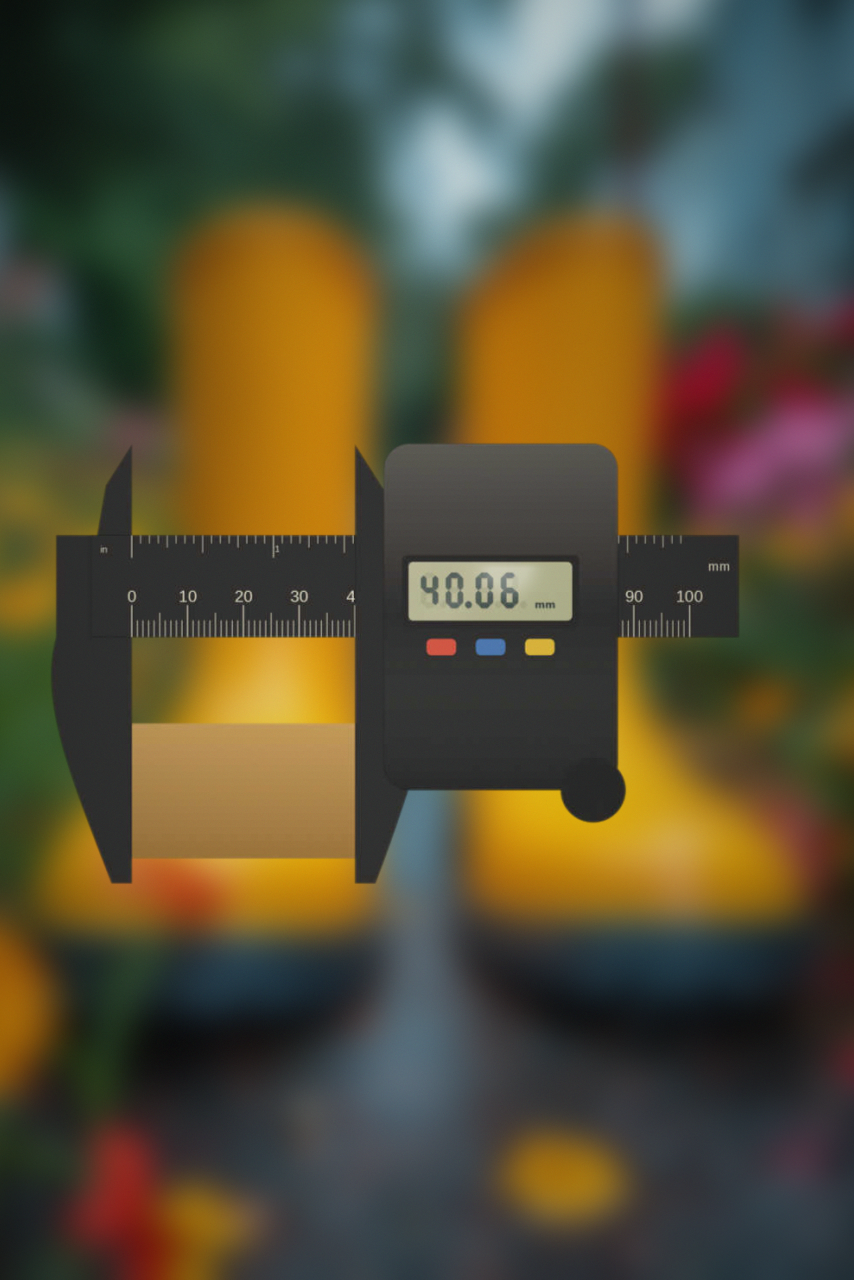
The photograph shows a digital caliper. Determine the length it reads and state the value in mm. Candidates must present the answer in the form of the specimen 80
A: 40.06
